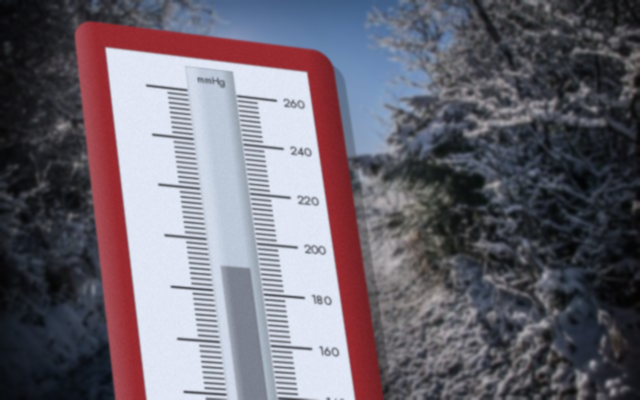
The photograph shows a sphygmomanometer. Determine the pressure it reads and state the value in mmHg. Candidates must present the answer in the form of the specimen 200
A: 190
